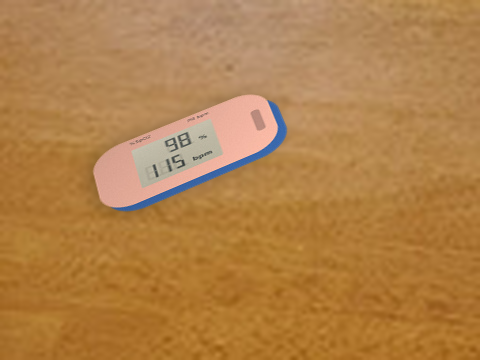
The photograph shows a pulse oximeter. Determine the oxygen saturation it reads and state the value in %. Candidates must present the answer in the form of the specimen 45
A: 98
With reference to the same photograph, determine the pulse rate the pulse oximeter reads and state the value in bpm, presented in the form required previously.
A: 115
